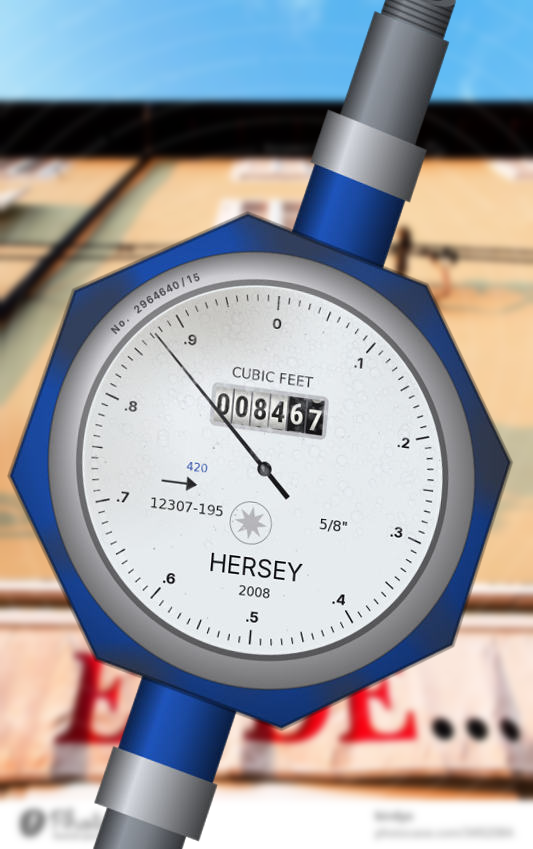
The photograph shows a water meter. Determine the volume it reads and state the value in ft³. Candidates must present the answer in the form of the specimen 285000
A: 8466.87
